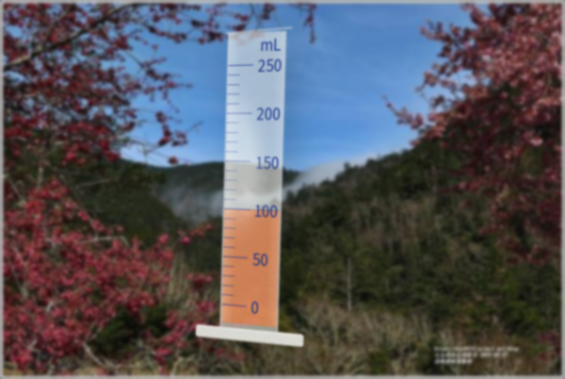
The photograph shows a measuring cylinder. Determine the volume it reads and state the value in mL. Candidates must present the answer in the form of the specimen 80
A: 100
